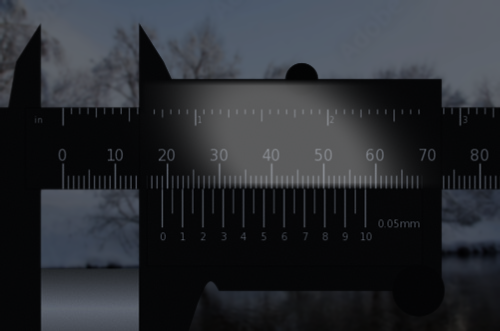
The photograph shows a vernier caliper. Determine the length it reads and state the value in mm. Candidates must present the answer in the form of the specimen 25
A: 19.0
